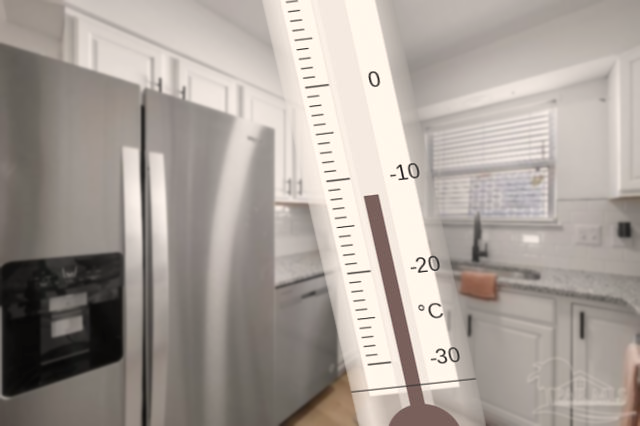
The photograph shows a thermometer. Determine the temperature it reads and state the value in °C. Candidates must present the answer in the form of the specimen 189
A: -12
